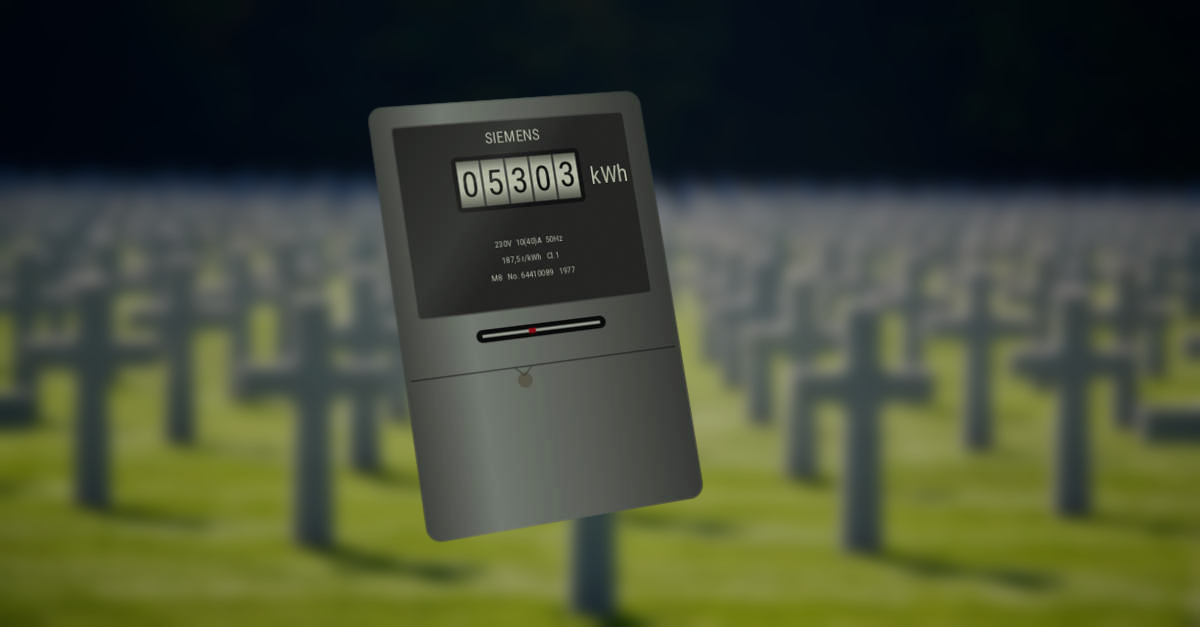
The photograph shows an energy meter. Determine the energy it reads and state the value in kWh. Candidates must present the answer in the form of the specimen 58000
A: 5303
